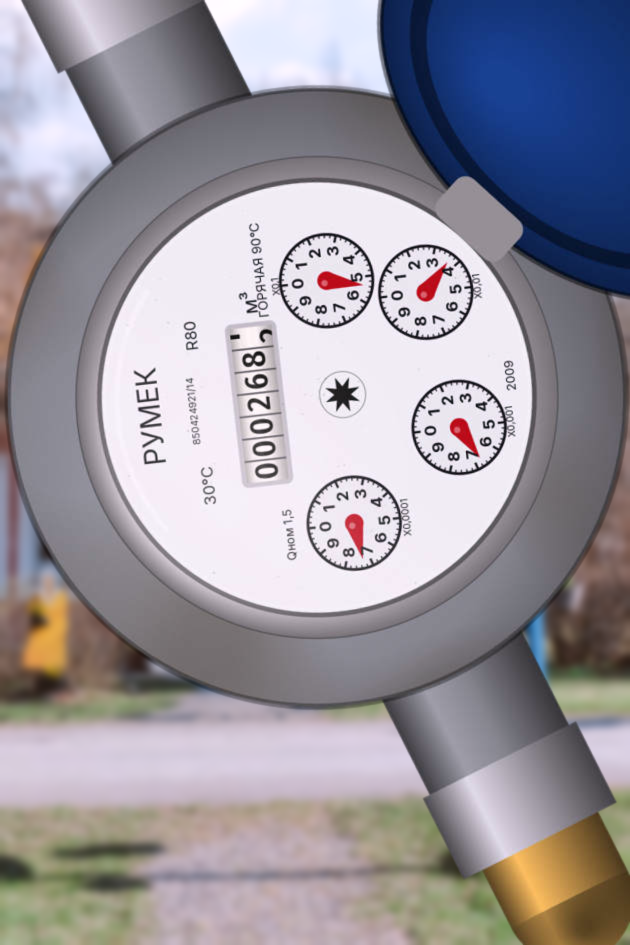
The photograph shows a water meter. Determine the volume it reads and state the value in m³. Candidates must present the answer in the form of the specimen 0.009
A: 2681.5367
